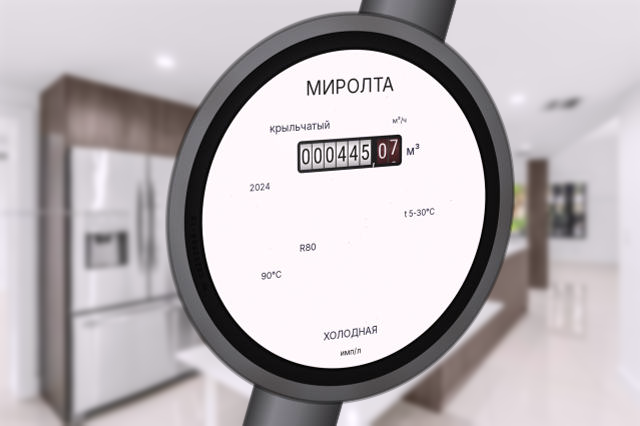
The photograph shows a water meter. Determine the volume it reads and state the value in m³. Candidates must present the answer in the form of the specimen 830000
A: 445.07
